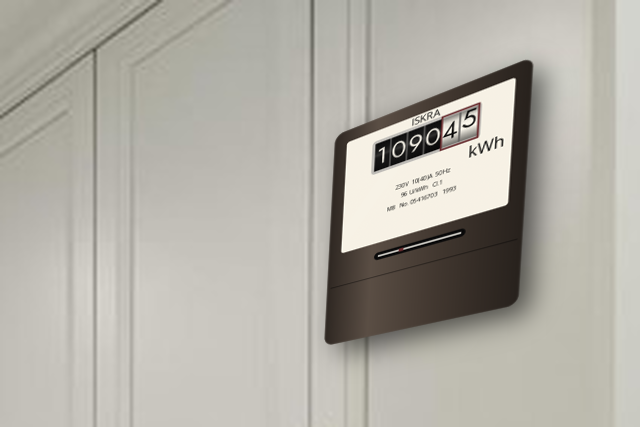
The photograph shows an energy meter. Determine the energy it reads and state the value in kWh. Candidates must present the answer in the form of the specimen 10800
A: 1090.45
